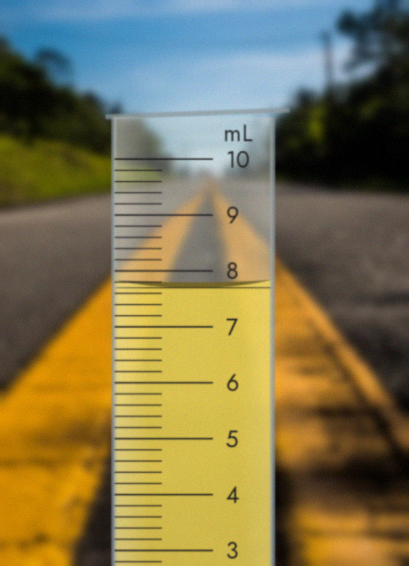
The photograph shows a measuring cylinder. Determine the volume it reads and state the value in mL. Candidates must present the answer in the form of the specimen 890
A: 7.7
